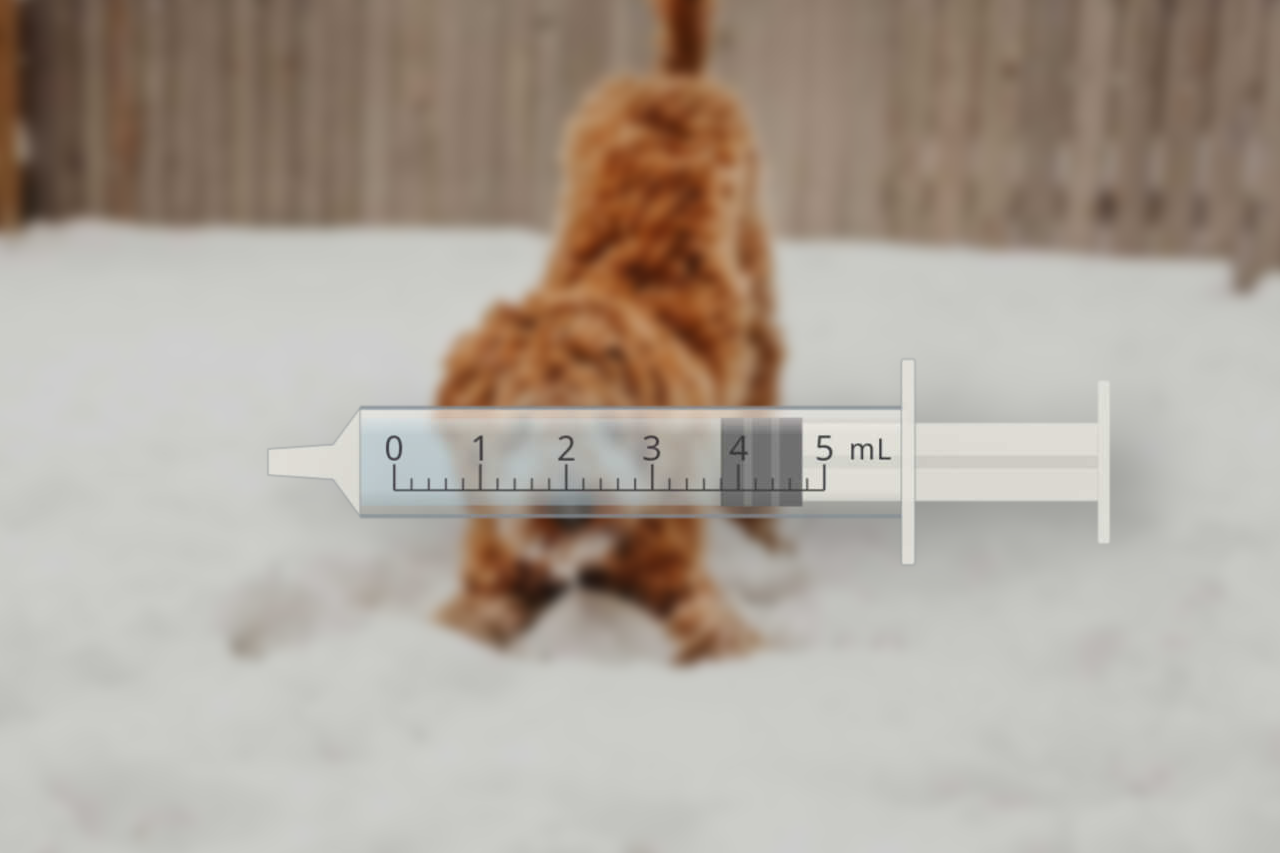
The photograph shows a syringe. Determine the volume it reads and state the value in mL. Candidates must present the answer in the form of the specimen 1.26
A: 3.8
